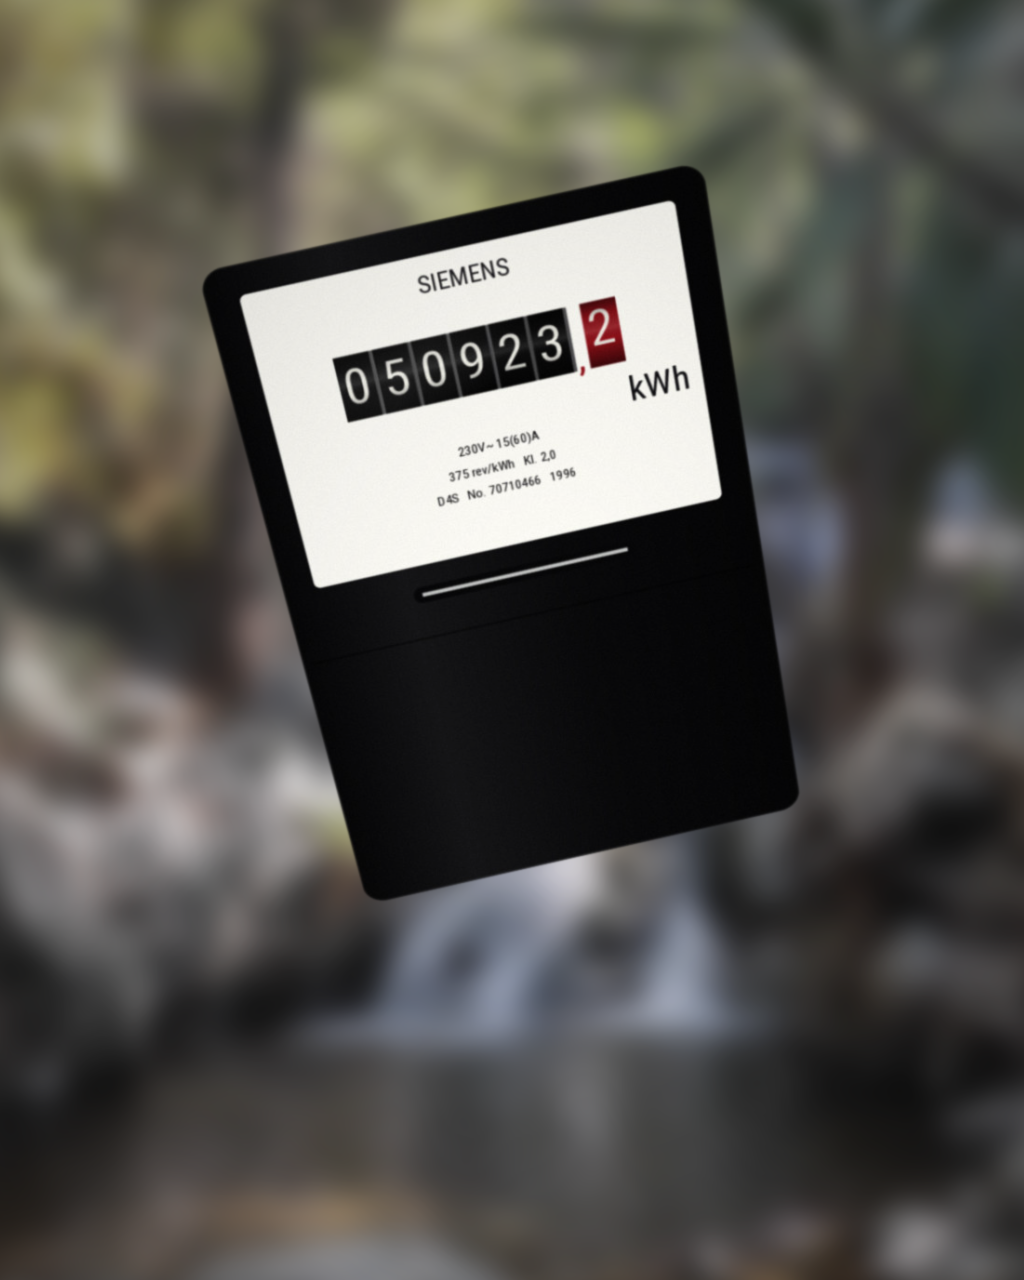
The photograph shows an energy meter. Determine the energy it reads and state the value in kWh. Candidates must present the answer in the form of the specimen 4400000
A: 50923.2
